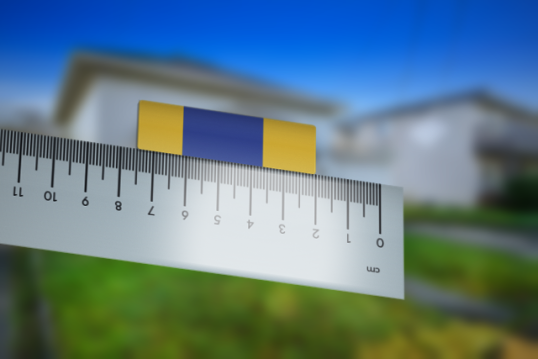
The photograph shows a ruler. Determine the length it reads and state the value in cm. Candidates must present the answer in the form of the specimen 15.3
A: 5.5
